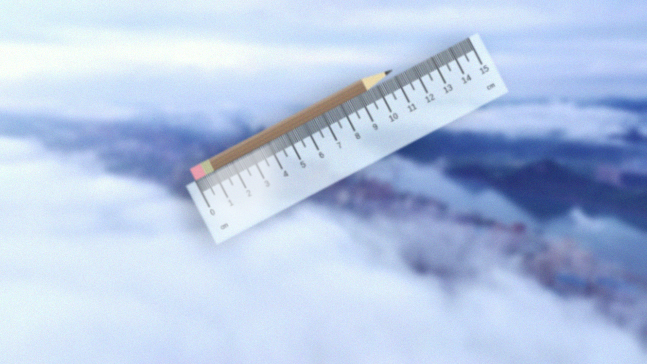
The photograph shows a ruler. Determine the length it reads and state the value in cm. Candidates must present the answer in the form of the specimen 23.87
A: 11
